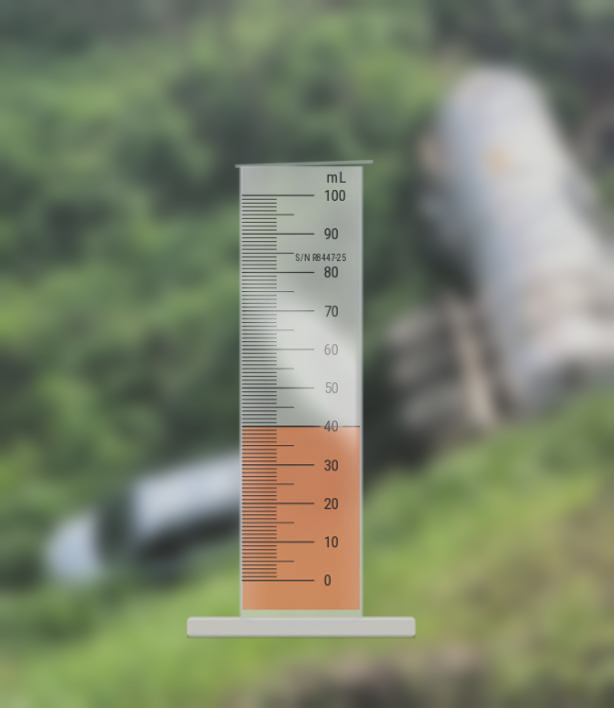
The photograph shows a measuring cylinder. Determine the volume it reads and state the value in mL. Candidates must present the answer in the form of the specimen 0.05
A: 40
